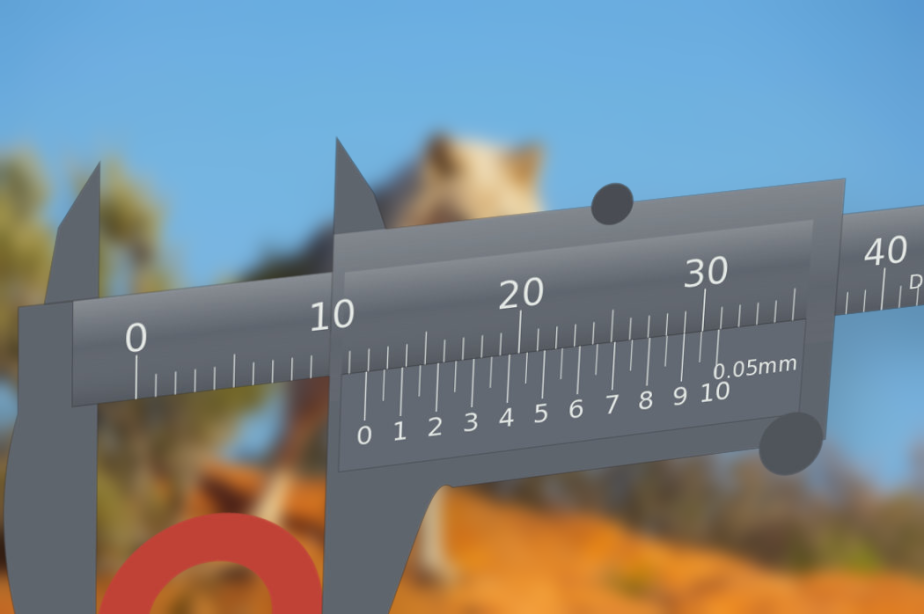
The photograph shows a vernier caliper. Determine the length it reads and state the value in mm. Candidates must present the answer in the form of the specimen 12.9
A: 11.9
